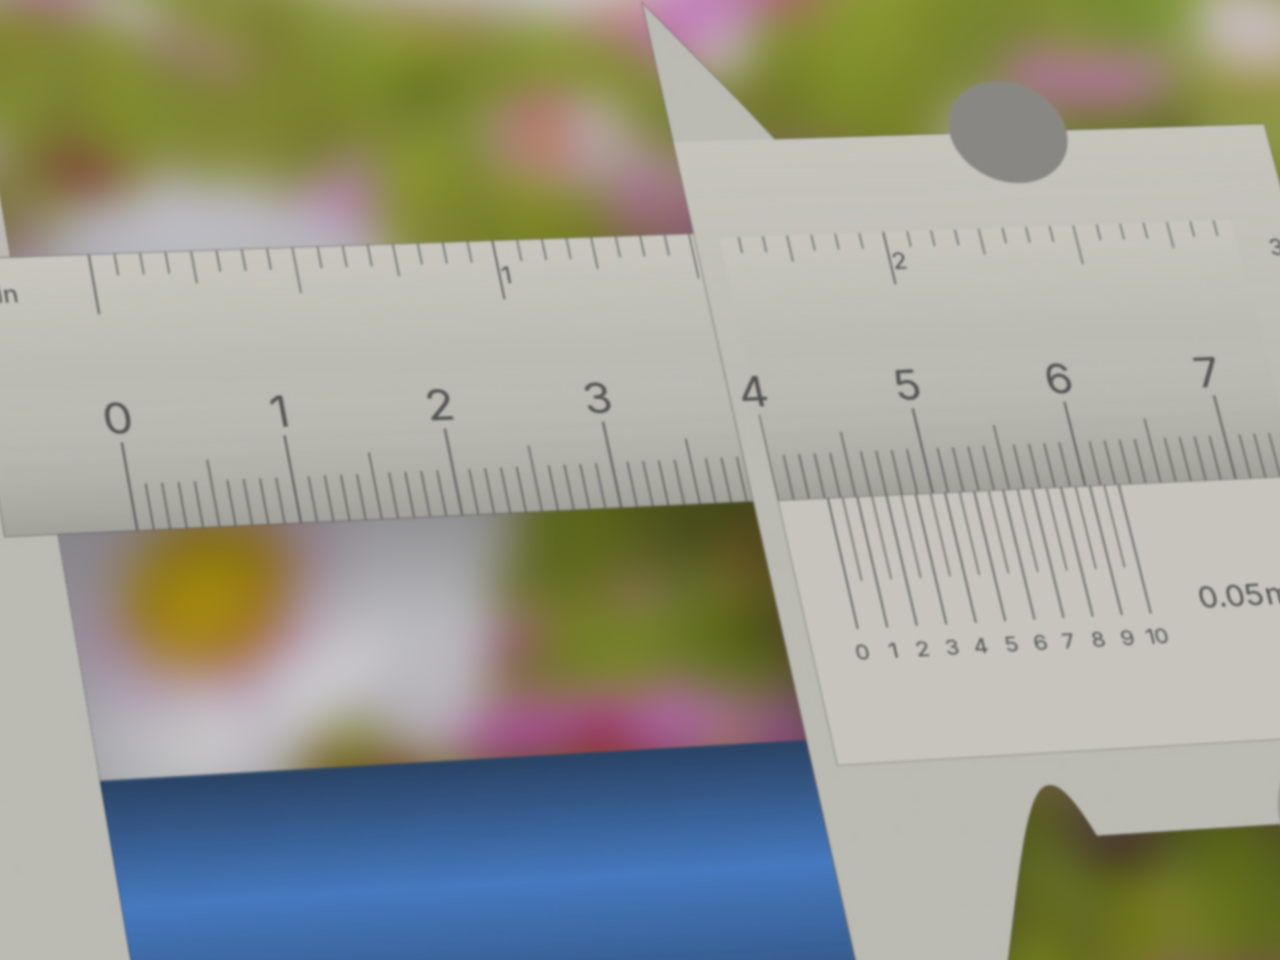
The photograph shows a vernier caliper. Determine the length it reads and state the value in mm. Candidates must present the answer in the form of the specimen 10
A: 43.2
